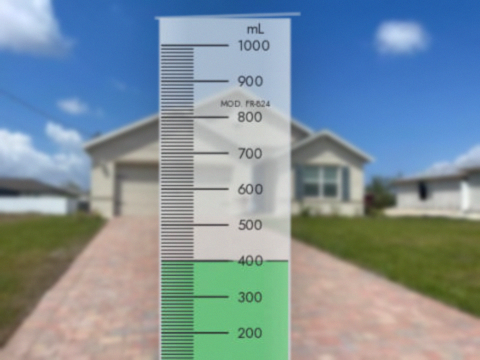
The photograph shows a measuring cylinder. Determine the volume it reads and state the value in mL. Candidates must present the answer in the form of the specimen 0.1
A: 400
